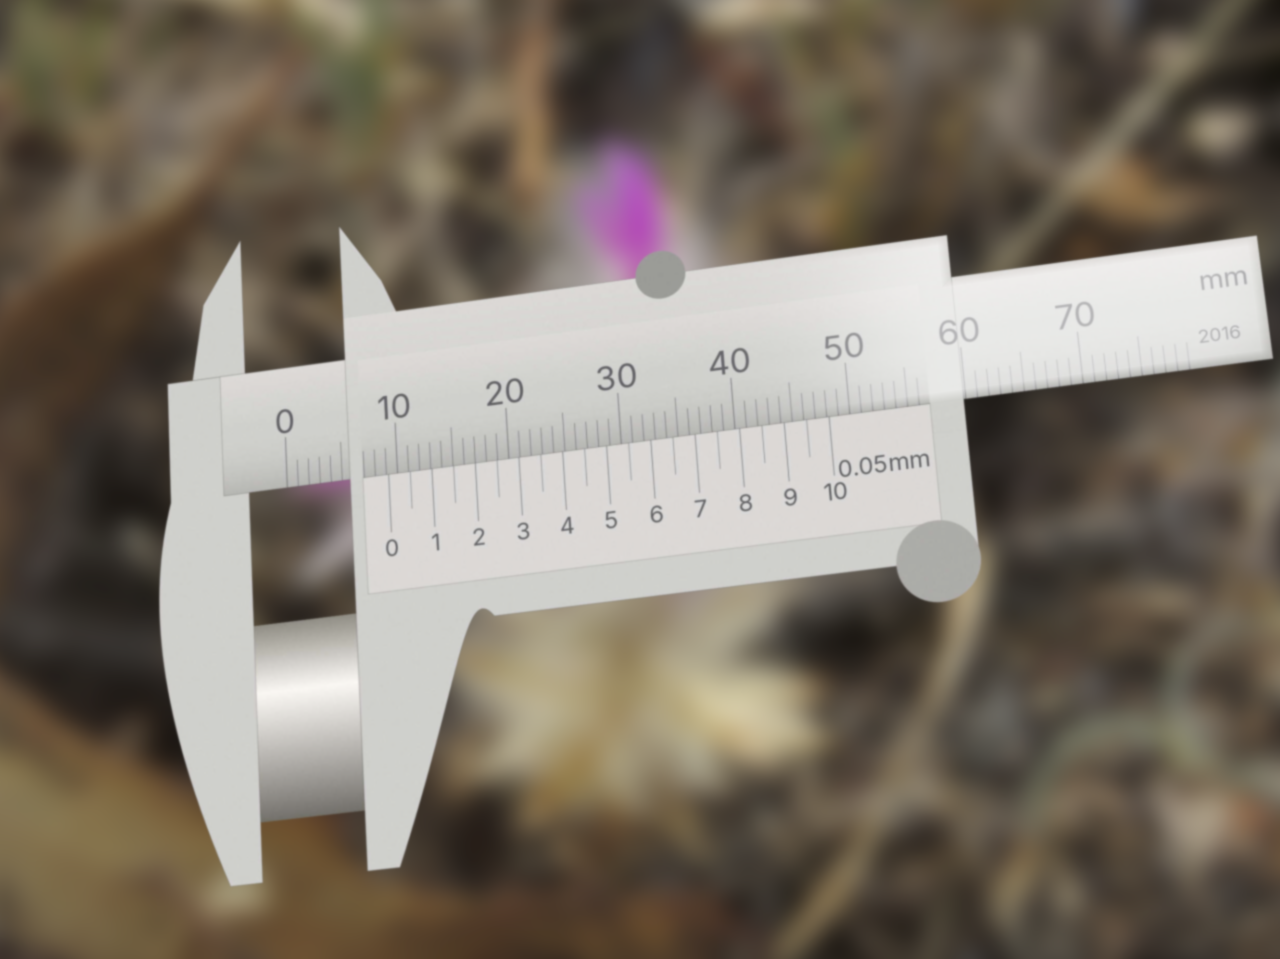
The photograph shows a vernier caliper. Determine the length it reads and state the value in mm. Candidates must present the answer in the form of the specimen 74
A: 9.2
